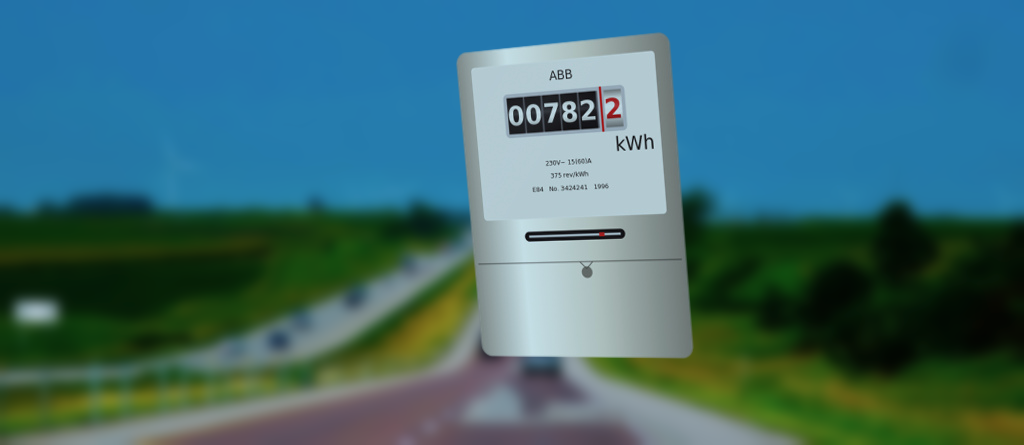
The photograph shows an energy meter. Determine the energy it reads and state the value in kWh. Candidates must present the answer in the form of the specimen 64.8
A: 782.2
